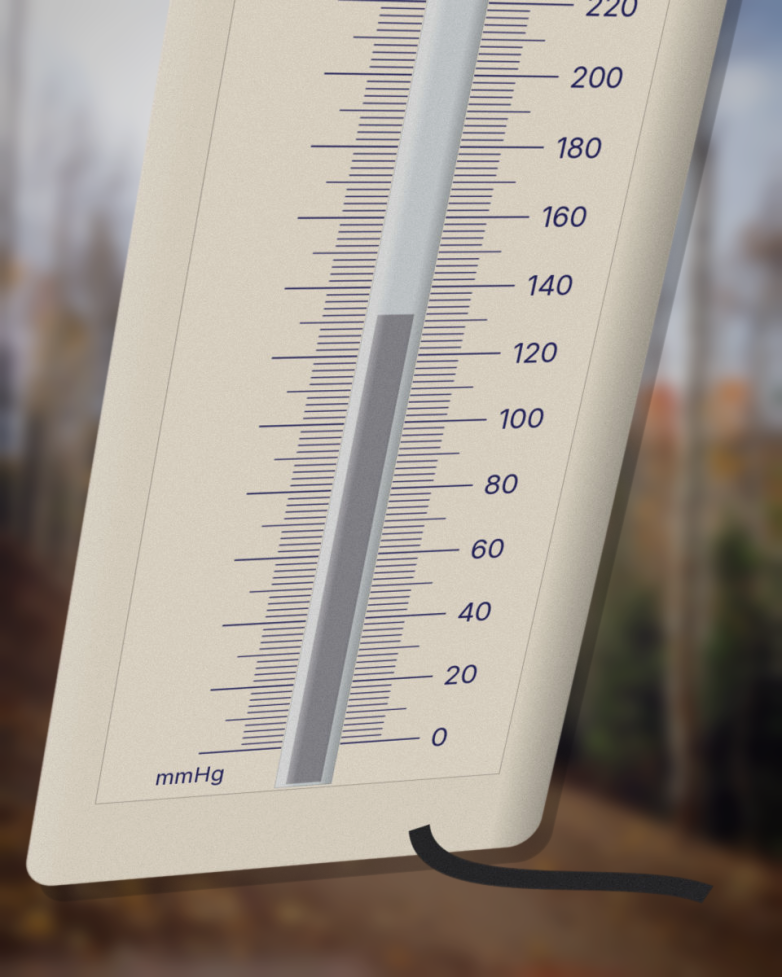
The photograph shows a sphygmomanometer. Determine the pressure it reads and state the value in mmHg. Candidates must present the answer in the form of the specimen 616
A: 132
